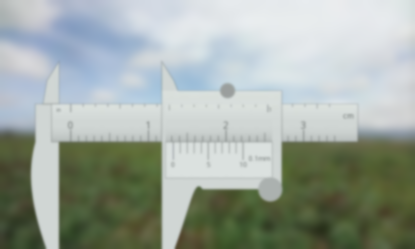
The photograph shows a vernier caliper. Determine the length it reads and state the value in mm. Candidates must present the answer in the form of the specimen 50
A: 13.2
